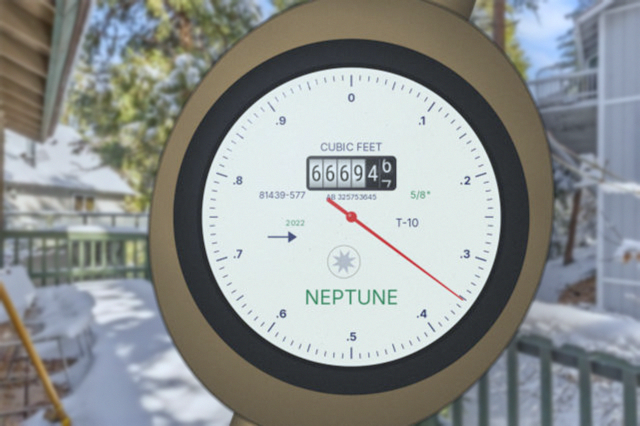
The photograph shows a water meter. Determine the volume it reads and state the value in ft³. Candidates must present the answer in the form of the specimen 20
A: 666946.35
